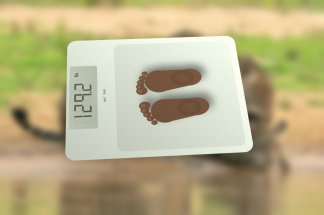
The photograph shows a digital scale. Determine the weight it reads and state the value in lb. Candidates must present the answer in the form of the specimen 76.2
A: 129.2
